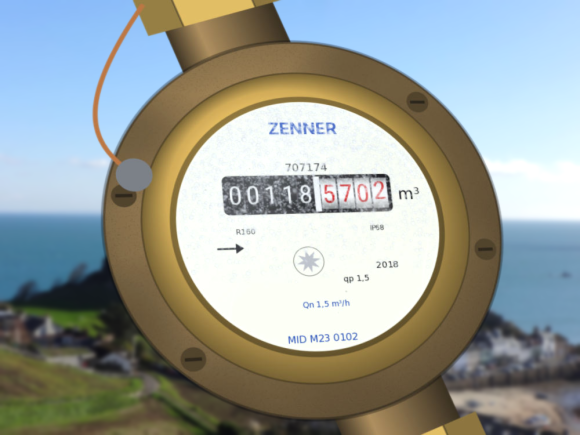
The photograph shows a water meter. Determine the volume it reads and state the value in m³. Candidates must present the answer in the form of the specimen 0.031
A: 118.5702
